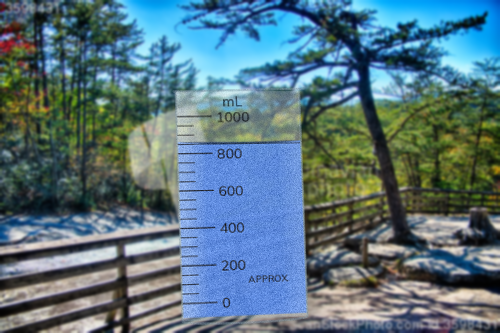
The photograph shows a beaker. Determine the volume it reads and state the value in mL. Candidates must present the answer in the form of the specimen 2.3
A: 850
